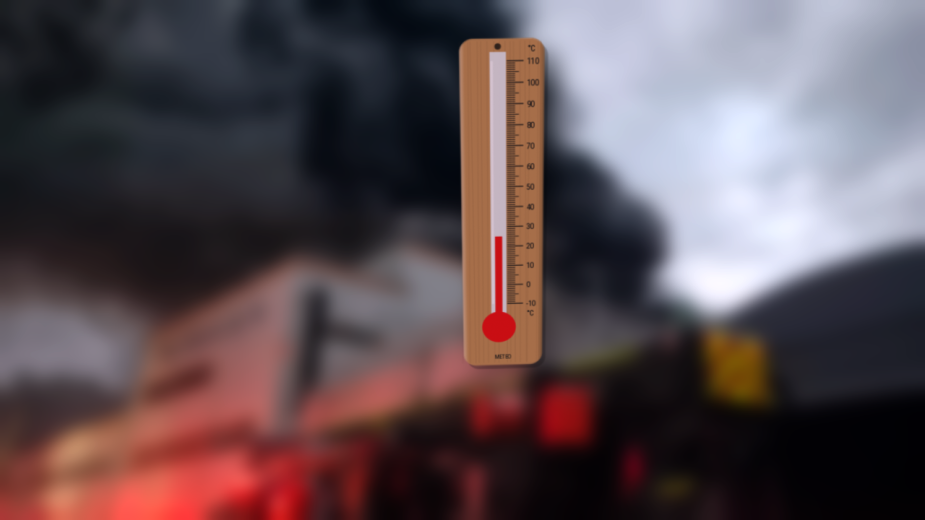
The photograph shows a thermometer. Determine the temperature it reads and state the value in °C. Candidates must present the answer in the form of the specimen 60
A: 25
